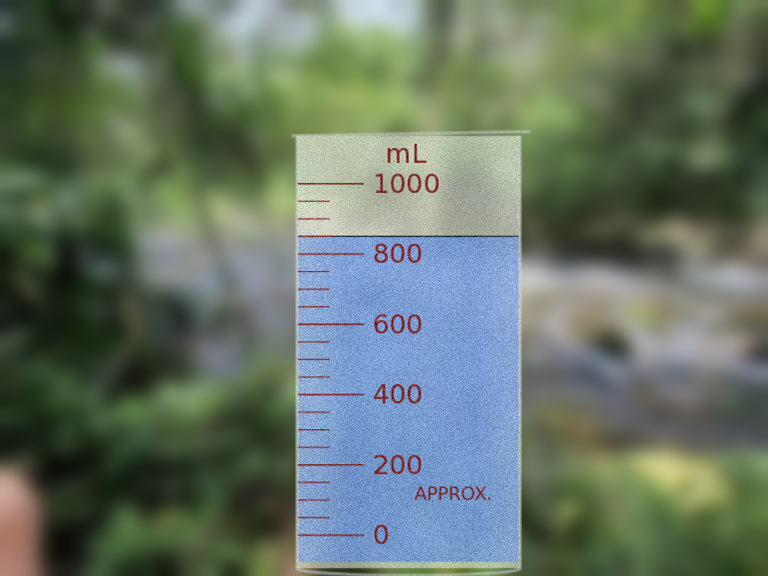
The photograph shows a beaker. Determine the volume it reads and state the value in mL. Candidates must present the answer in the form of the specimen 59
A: 850
